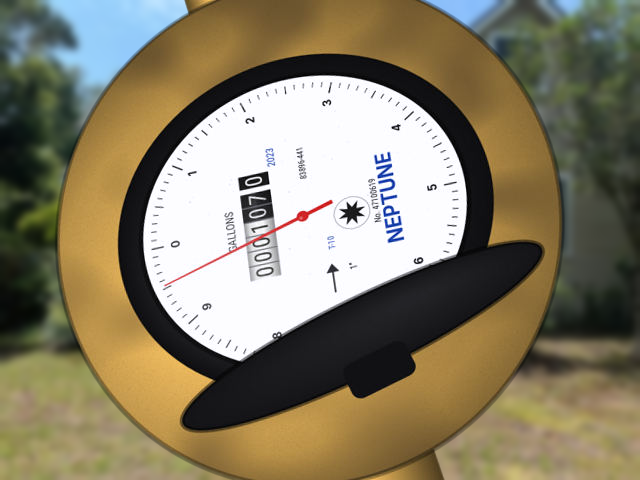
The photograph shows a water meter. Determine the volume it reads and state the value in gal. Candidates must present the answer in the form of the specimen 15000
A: 1069.5
